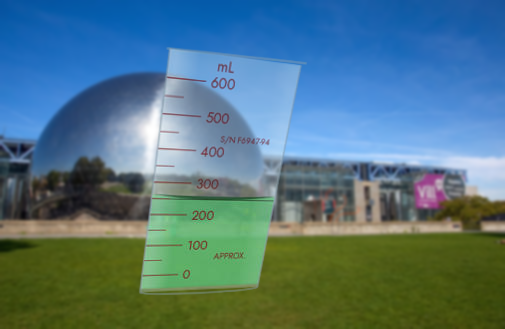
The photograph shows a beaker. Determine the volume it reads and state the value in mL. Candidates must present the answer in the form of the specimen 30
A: 250
